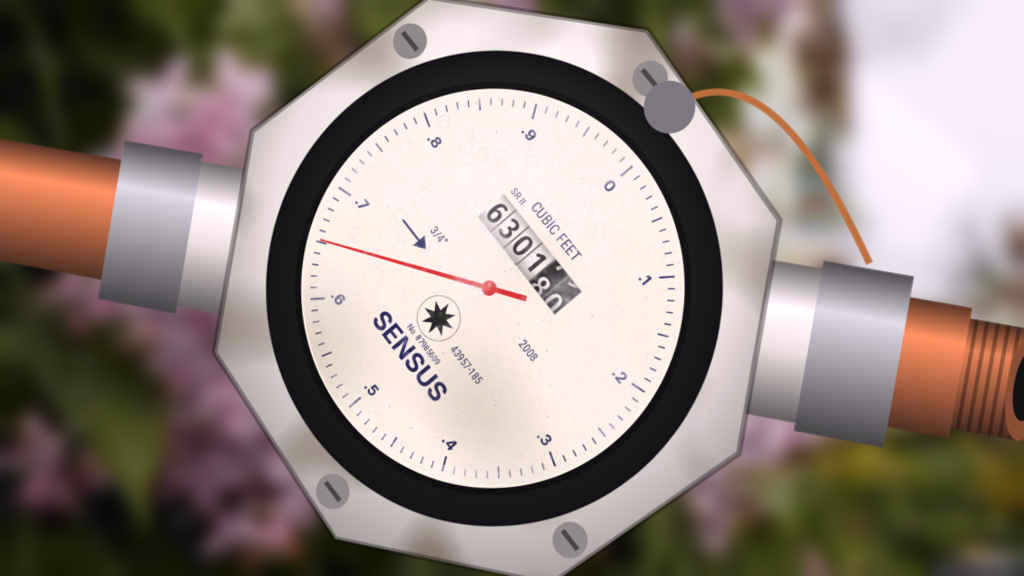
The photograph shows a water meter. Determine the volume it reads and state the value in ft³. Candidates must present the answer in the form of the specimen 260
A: 630179.65
